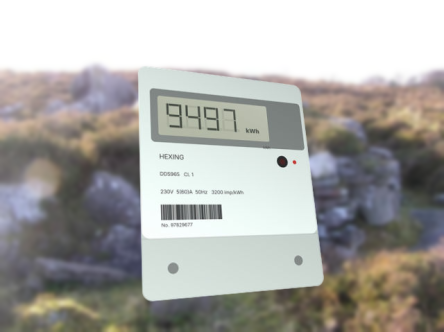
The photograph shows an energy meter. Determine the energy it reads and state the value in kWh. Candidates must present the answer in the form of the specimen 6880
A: 9497
